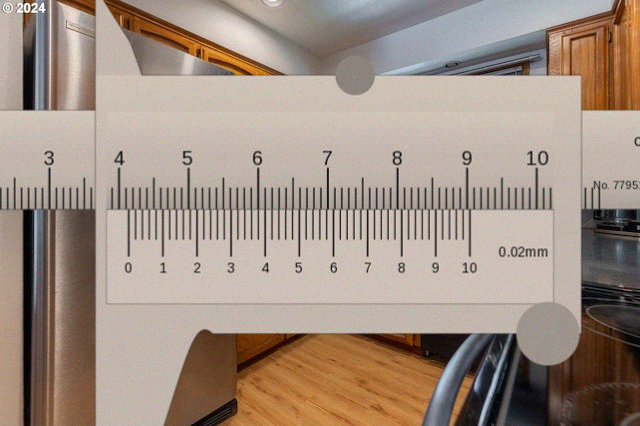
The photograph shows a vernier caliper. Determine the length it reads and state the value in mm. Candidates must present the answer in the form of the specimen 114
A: 41.4
